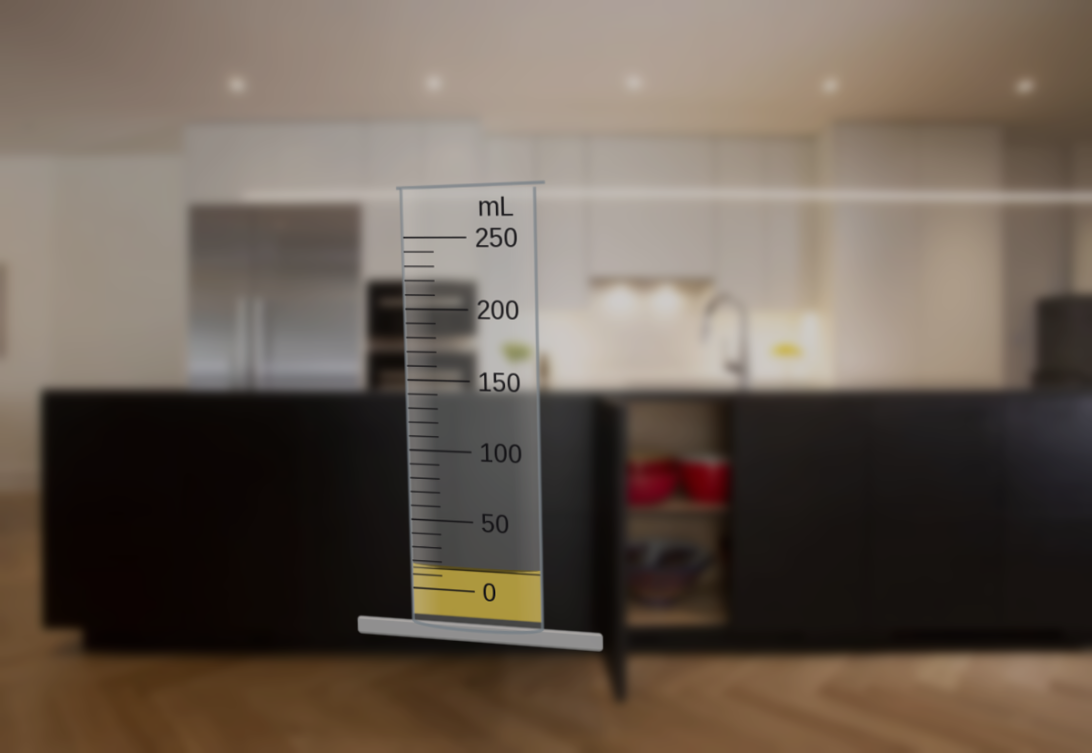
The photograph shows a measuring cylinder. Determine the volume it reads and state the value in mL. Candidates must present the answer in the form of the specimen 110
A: 15
